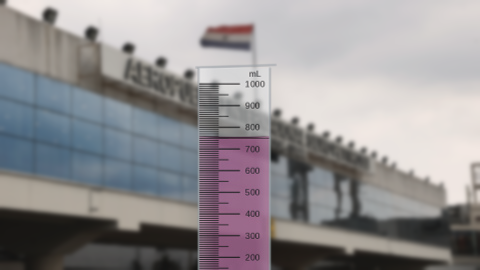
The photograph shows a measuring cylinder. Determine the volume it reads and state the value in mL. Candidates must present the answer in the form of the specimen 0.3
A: 750
